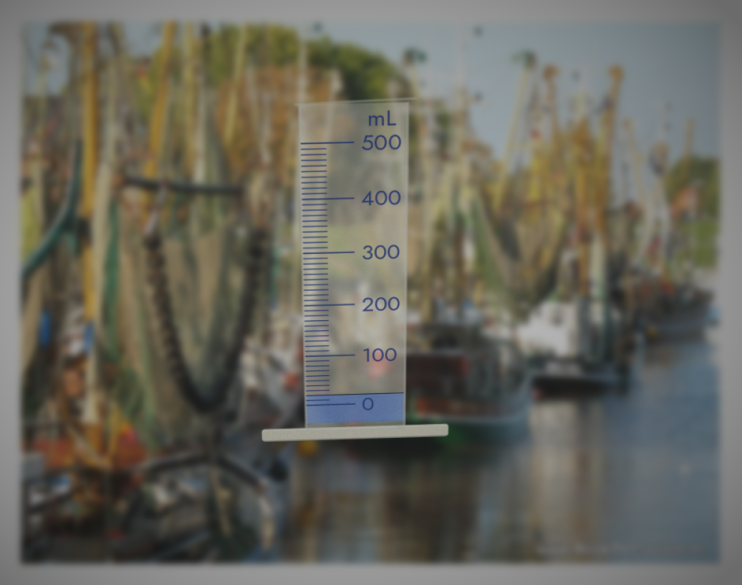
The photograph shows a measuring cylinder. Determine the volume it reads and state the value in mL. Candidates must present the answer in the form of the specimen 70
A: 20
